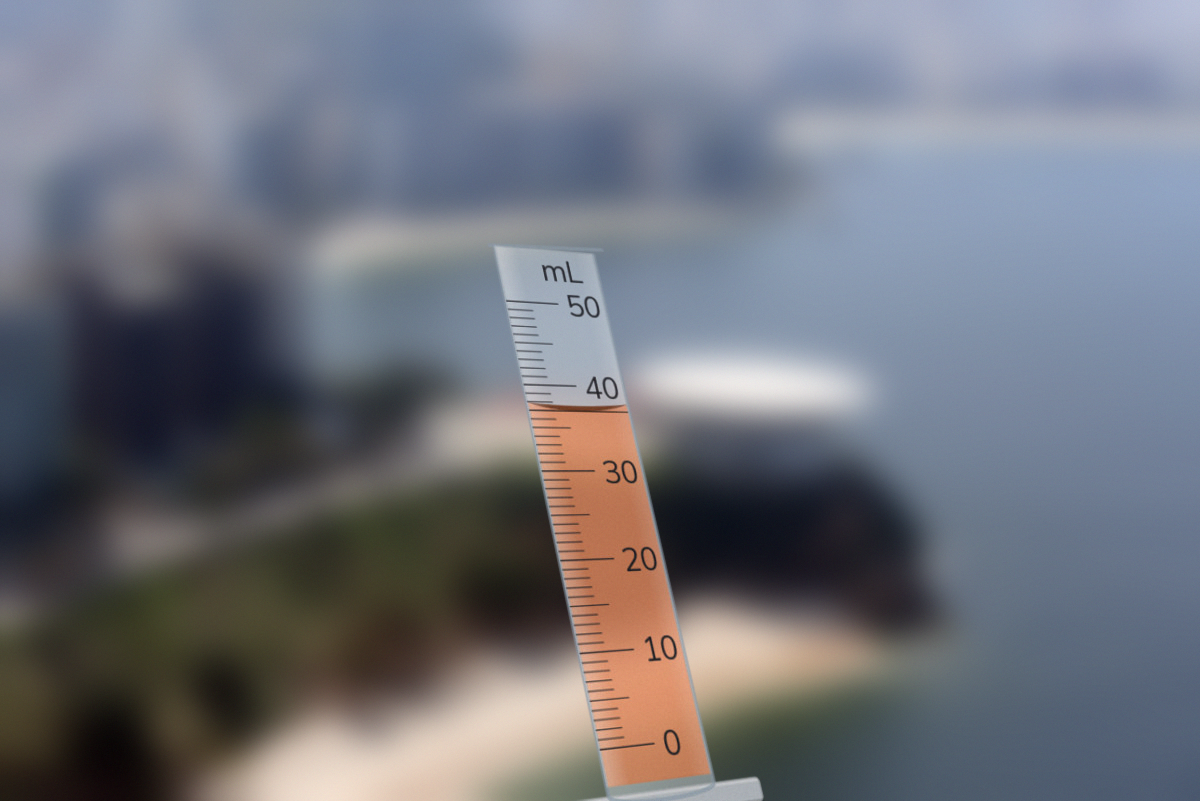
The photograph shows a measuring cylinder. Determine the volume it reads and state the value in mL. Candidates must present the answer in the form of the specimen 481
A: 37
